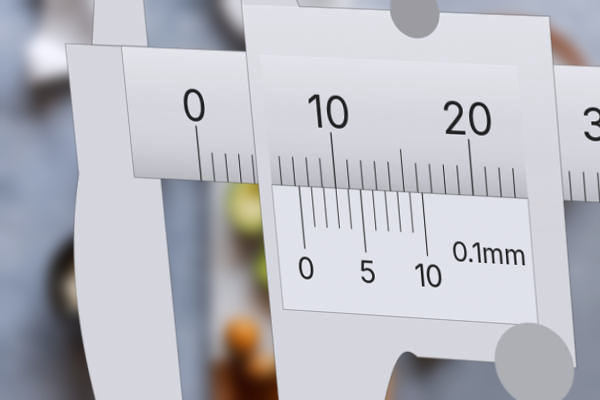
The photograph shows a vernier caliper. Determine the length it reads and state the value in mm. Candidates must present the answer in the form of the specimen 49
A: 7.3
